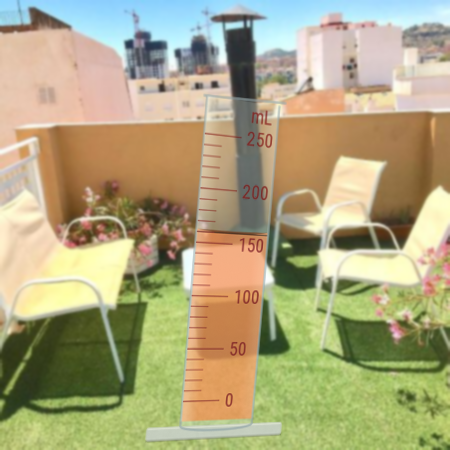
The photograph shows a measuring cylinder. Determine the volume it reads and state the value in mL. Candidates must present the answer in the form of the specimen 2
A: 160
